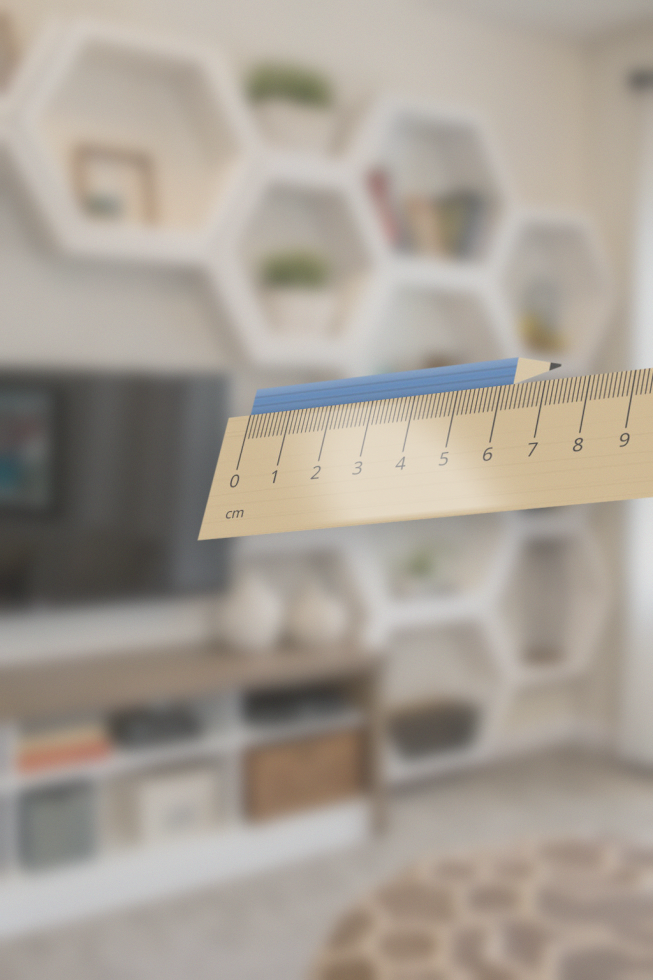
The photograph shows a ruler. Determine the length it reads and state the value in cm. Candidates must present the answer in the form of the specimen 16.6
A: 7.3
